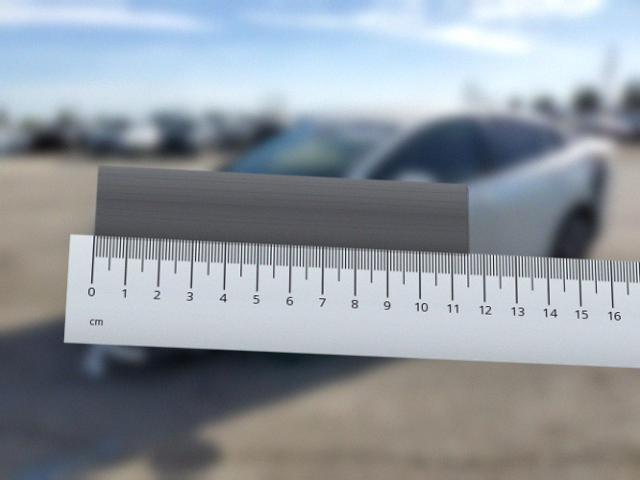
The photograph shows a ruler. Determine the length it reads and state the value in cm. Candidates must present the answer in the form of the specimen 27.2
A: 11.5
